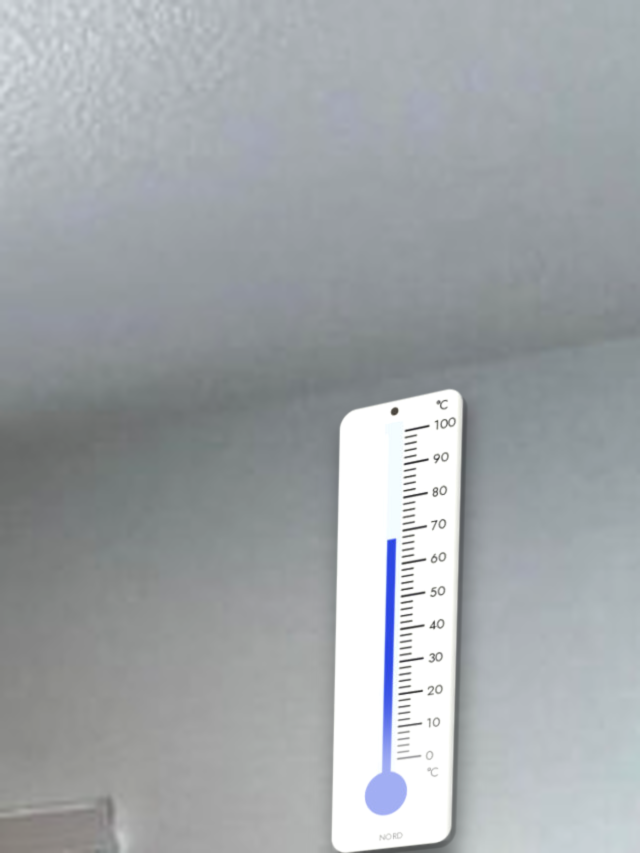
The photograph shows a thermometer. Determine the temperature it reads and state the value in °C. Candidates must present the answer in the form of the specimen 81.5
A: 68
